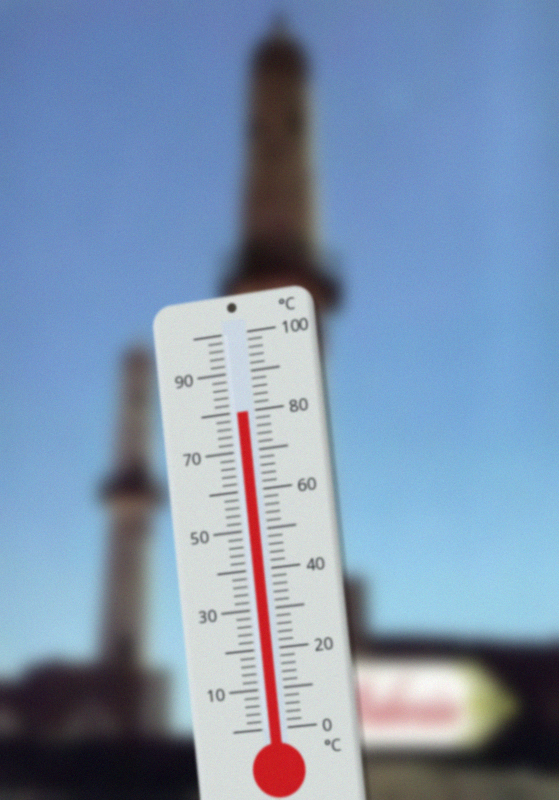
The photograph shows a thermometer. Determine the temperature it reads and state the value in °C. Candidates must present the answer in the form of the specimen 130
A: 80
